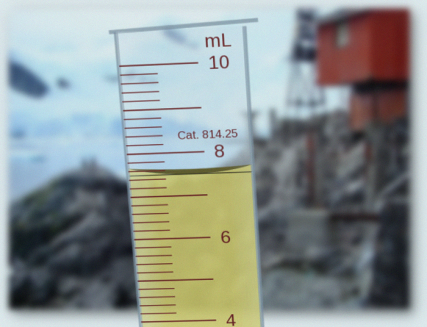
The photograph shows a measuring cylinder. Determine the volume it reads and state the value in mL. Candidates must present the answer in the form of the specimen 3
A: 7.5
